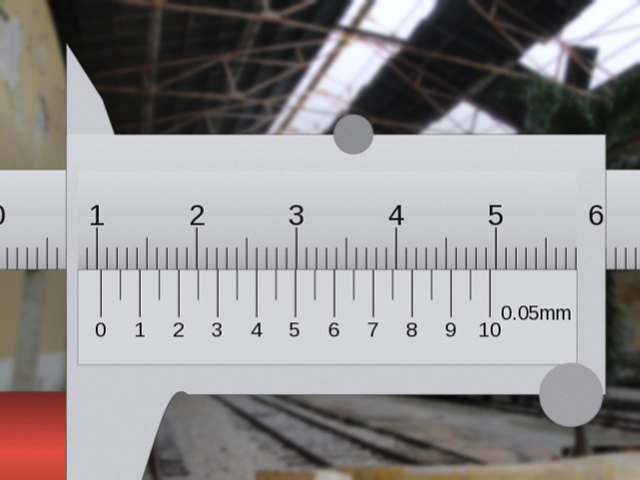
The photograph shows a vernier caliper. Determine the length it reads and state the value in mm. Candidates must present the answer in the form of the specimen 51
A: 10.4
